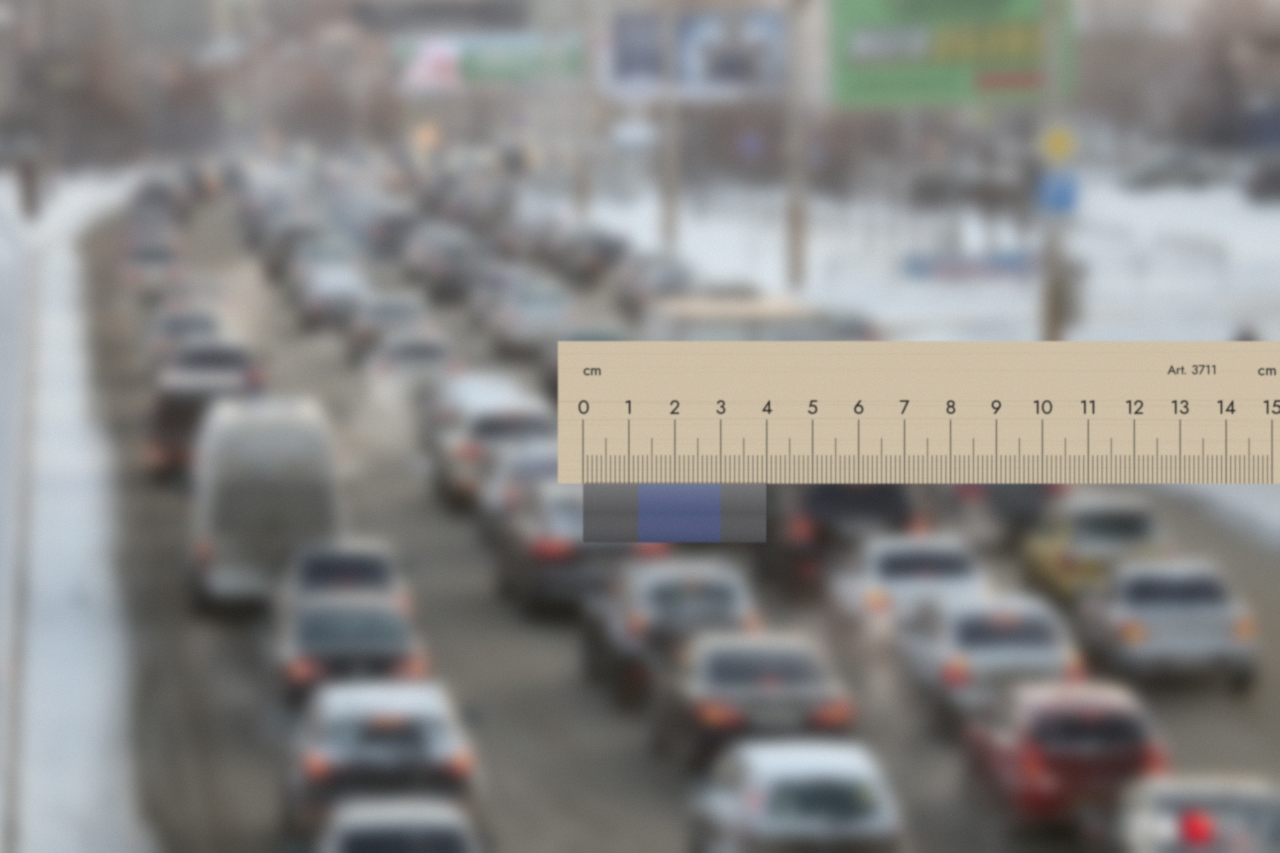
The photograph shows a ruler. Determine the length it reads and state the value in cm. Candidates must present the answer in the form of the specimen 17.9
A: 4
